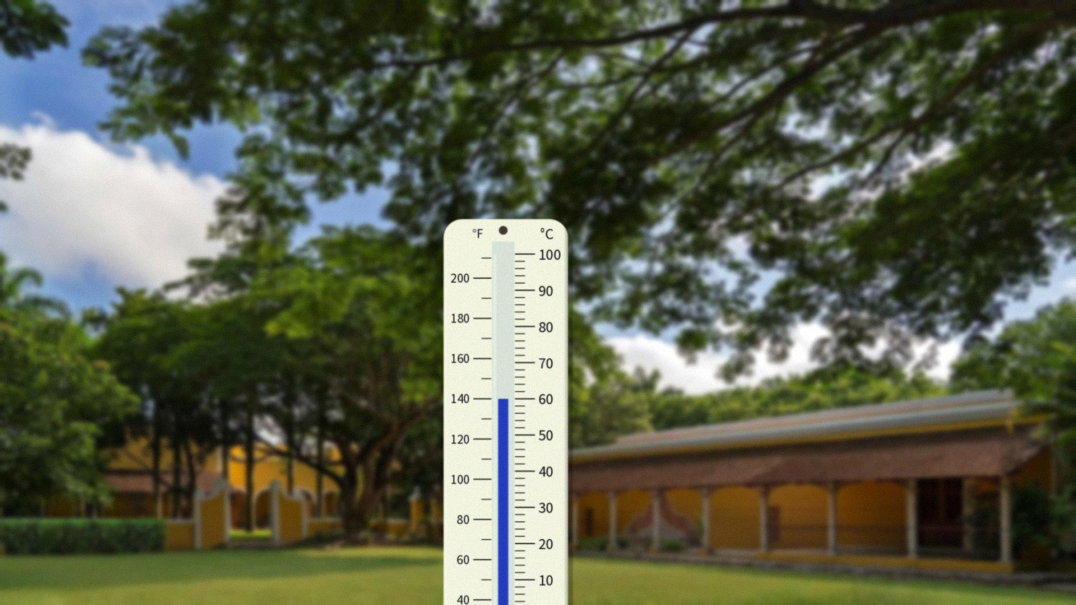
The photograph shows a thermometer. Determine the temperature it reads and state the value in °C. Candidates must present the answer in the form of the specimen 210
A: 60
